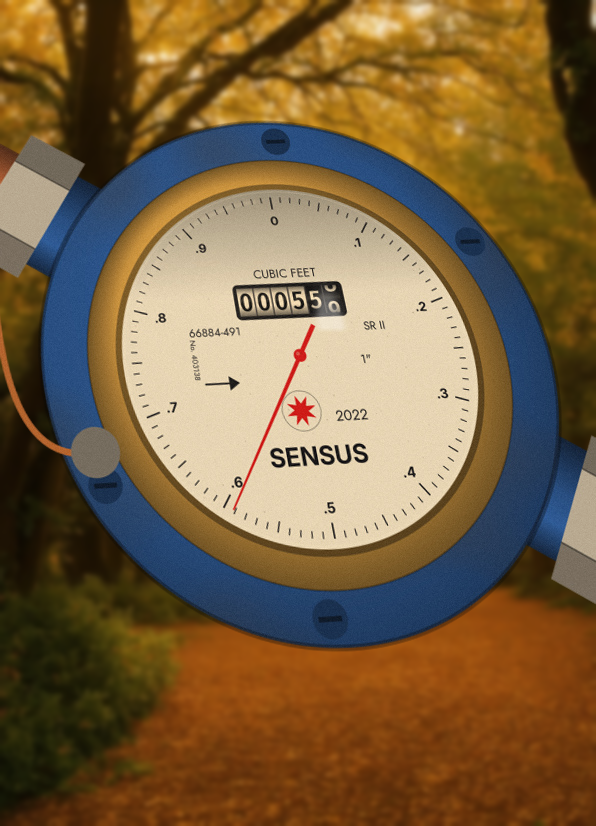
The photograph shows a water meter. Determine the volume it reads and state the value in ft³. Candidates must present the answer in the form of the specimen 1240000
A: 558.59
